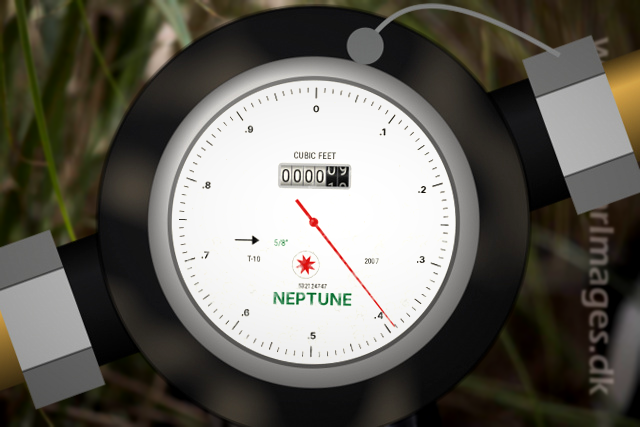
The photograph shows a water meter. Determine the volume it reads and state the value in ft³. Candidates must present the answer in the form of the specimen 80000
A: 9.39
